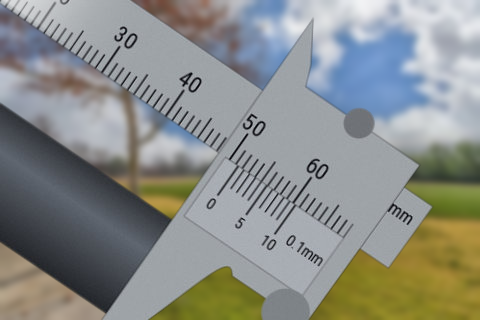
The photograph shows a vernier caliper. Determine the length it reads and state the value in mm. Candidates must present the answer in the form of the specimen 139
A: 51.4
